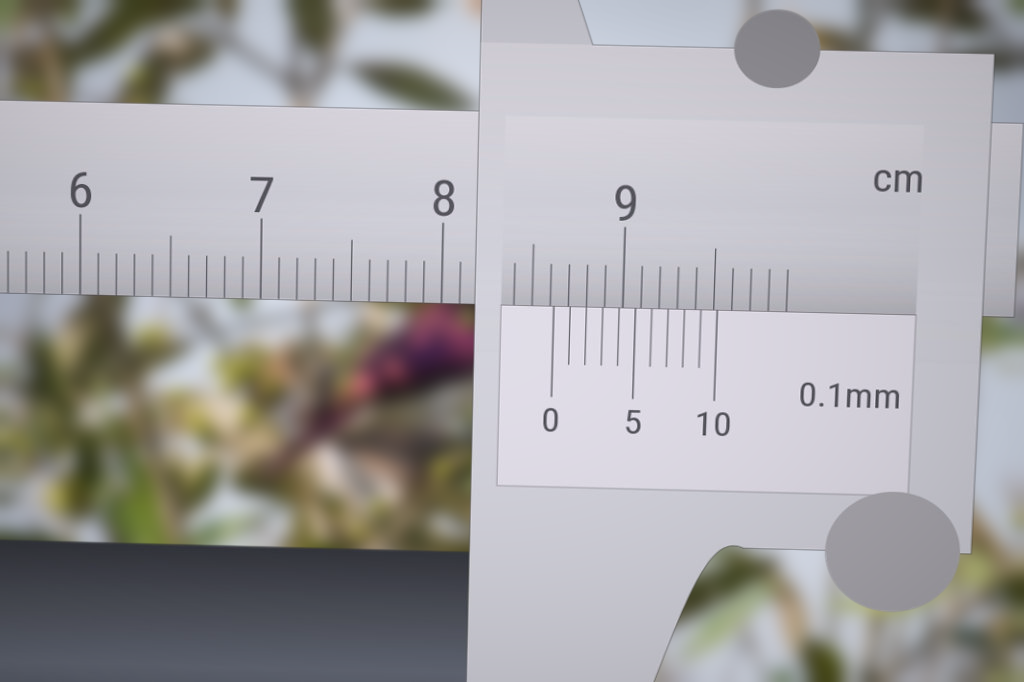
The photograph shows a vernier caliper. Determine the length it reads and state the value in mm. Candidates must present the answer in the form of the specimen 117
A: 86.2
